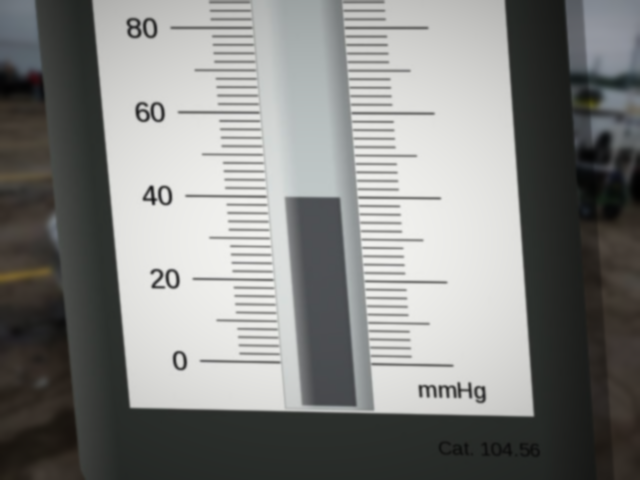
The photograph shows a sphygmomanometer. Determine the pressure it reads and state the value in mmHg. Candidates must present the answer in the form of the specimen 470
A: 40
